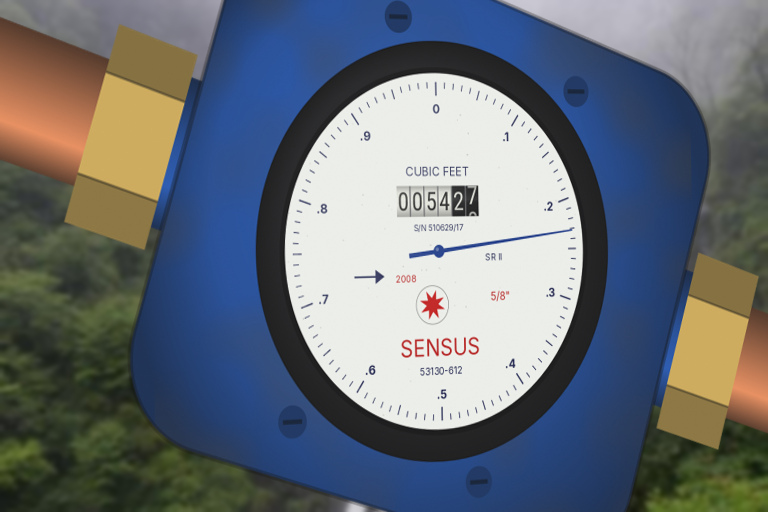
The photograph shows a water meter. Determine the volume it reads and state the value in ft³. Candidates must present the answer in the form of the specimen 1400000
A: 5427.23
